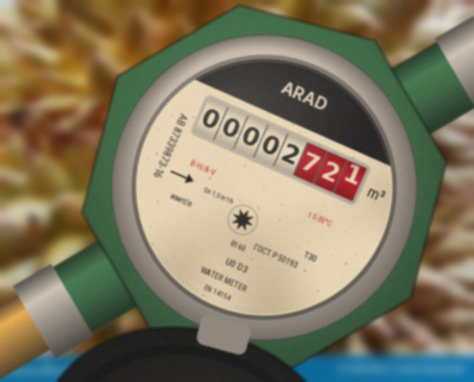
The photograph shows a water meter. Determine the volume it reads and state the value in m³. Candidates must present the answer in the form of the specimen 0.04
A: 2.721
